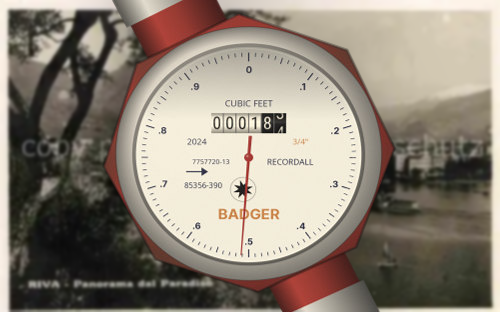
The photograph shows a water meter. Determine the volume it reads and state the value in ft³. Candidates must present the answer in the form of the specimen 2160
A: 183.51
